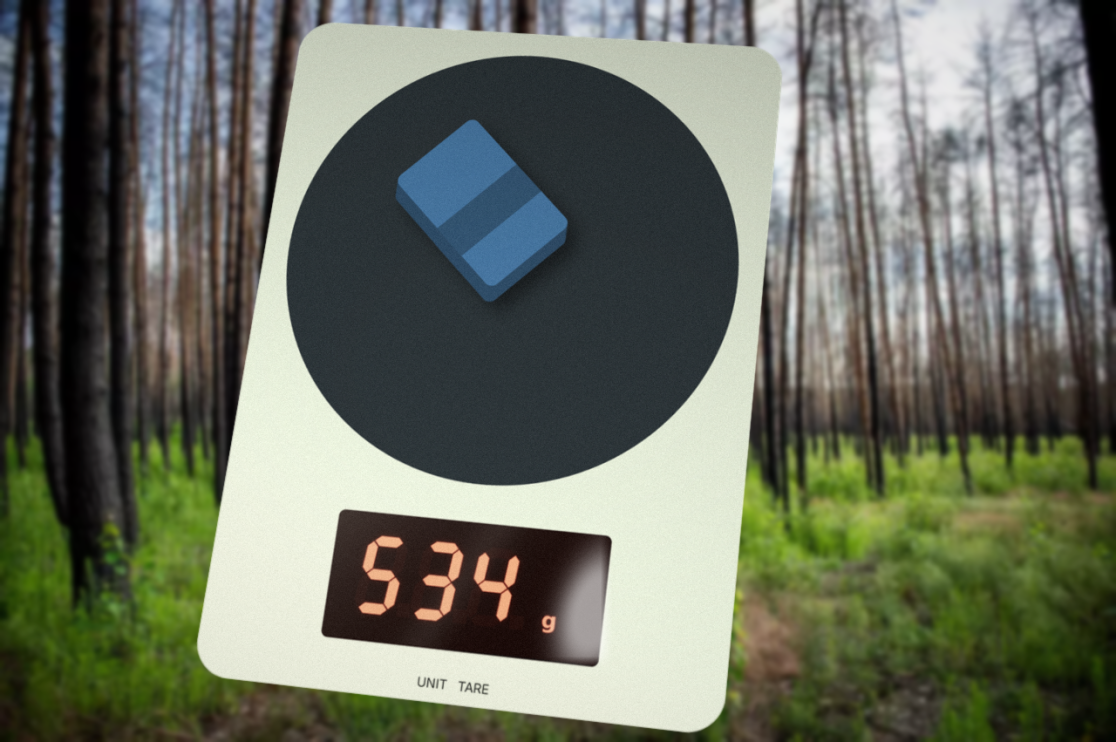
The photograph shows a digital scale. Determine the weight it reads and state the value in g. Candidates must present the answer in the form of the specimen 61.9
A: 534
